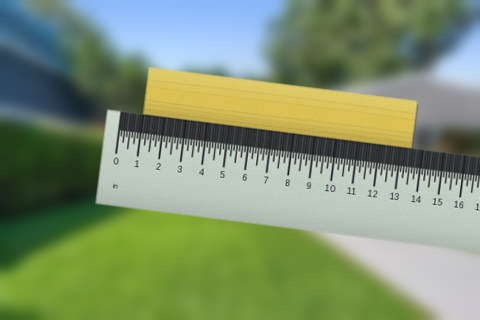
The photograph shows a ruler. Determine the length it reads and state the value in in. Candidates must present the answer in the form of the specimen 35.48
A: 12.5
